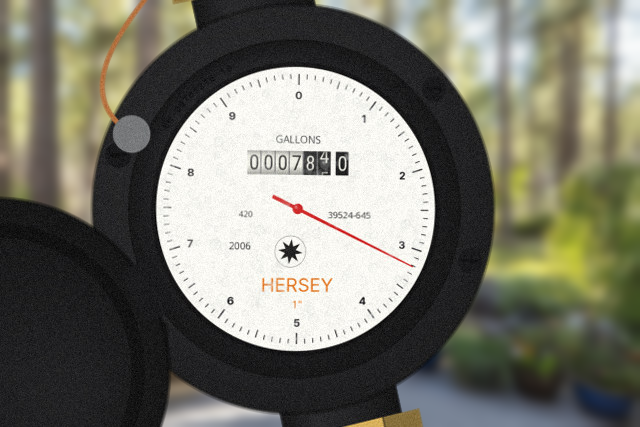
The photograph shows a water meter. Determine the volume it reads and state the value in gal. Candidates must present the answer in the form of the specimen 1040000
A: 7843.2
